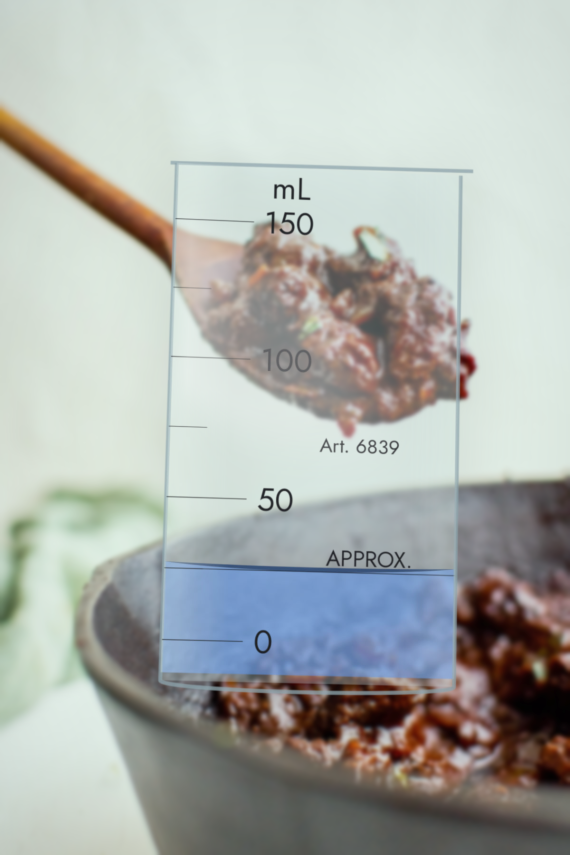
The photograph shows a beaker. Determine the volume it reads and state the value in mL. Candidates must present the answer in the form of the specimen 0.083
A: 25
